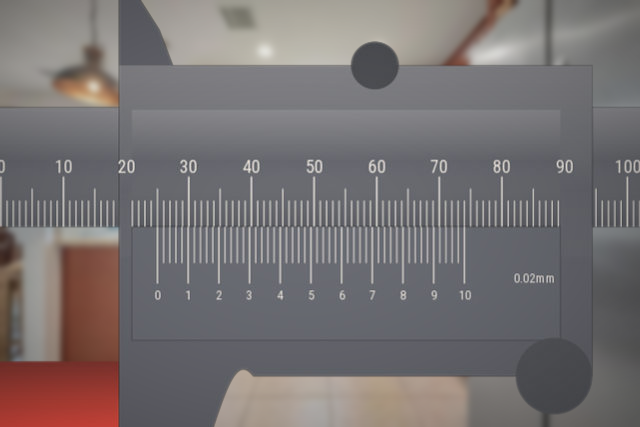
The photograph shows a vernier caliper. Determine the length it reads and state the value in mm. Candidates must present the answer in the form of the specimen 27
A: 25.0
